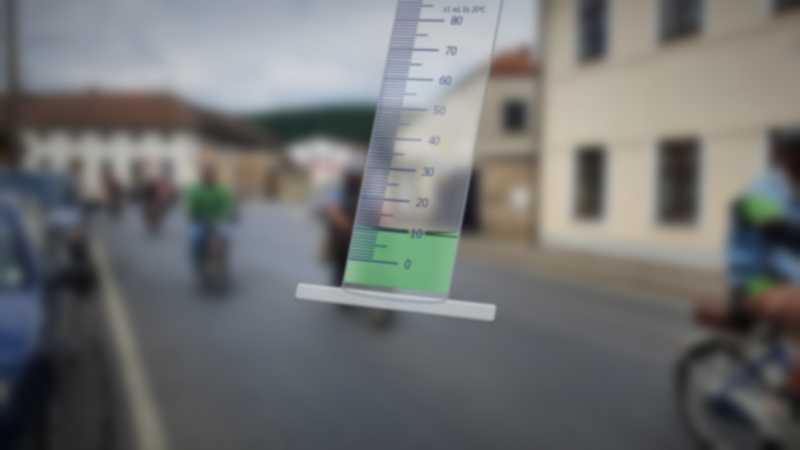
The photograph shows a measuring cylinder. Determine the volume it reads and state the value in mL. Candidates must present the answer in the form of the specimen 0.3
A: 10
